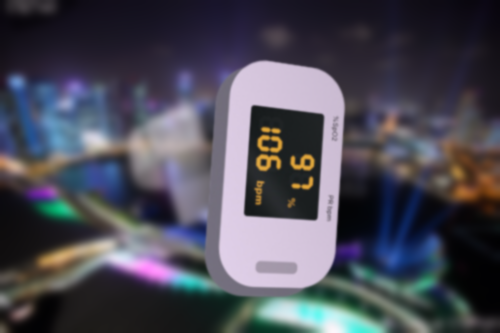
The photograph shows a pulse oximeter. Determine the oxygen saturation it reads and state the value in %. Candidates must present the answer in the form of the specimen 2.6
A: 97
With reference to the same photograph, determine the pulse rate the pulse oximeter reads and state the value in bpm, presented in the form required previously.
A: 106
